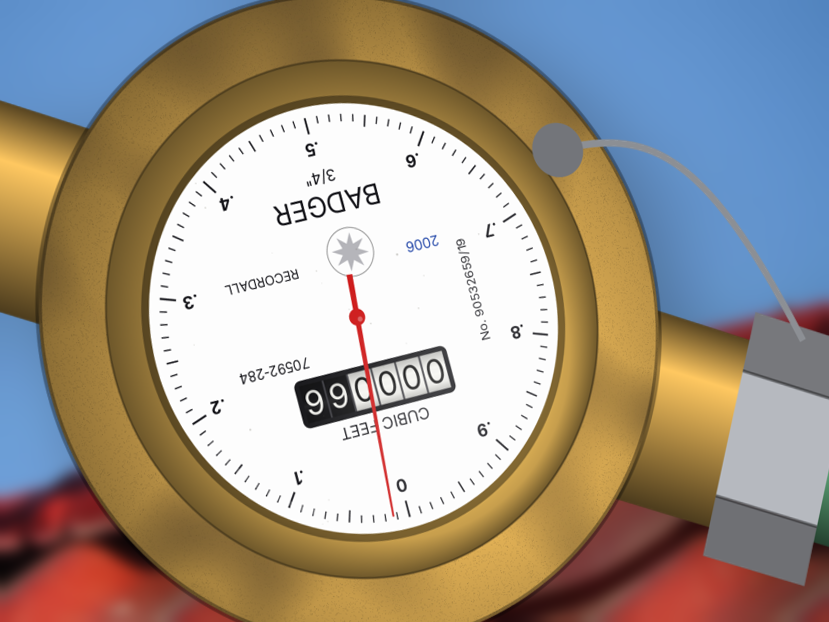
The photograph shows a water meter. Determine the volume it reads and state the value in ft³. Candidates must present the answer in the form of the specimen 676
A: 66.01
